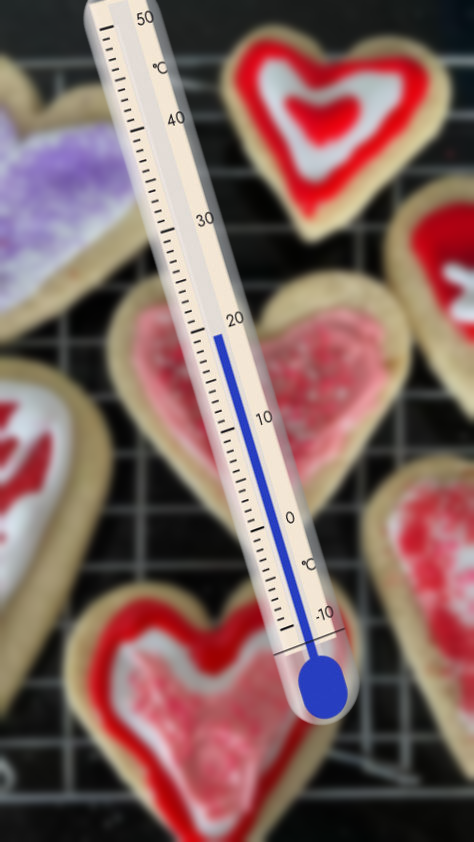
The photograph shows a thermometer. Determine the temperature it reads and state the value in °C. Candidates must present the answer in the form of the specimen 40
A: 19
